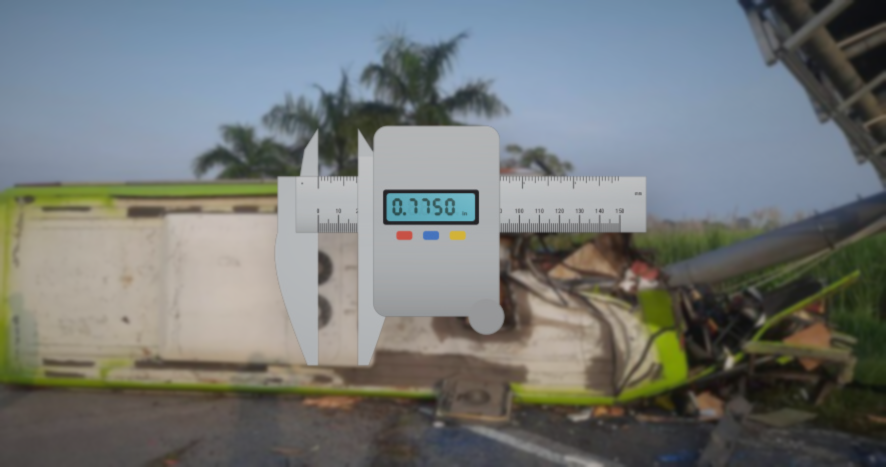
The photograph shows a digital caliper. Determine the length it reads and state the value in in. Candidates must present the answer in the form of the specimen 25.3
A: 0.7750
